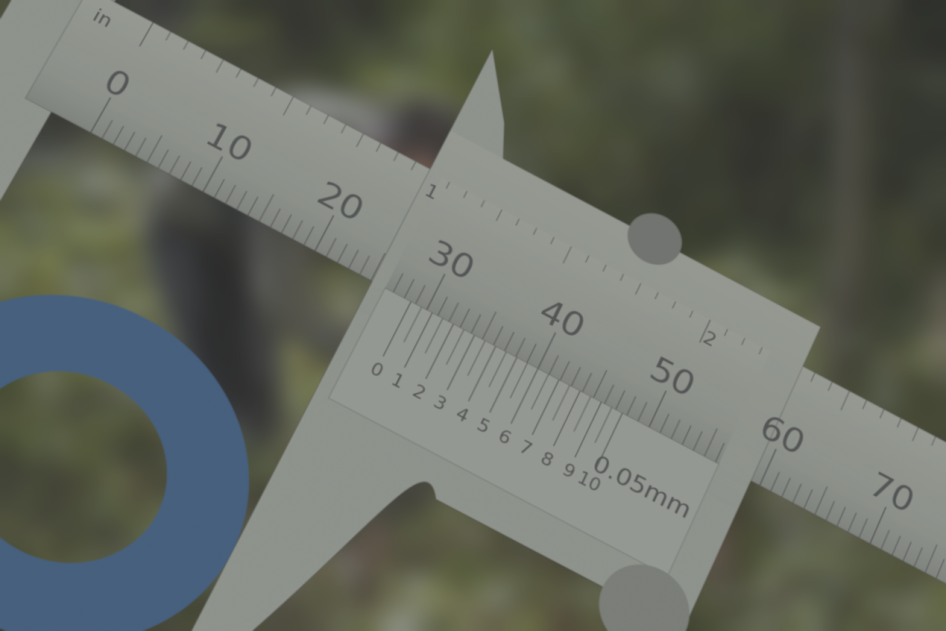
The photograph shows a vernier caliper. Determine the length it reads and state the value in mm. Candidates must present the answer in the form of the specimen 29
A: 28.6
